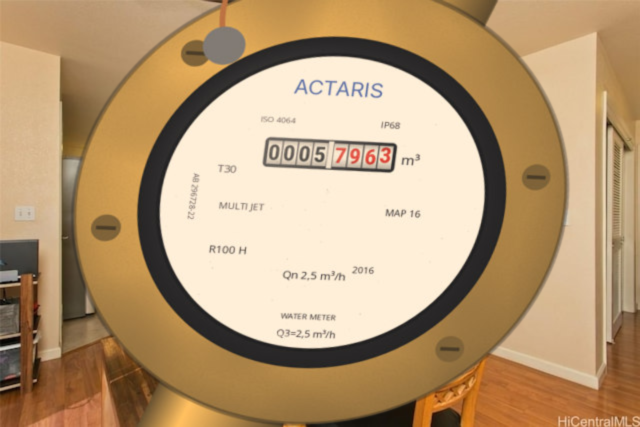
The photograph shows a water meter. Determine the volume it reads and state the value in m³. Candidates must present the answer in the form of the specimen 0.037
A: 5.7963
